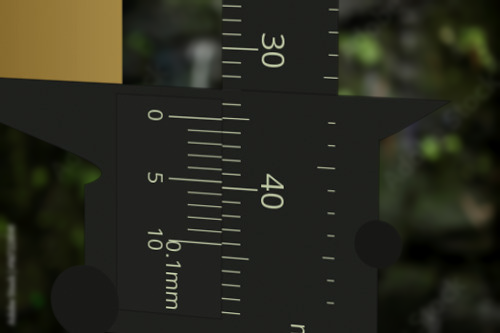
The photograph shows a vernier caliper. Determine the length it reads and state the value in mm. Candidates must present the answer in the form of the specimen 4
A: 35.1
